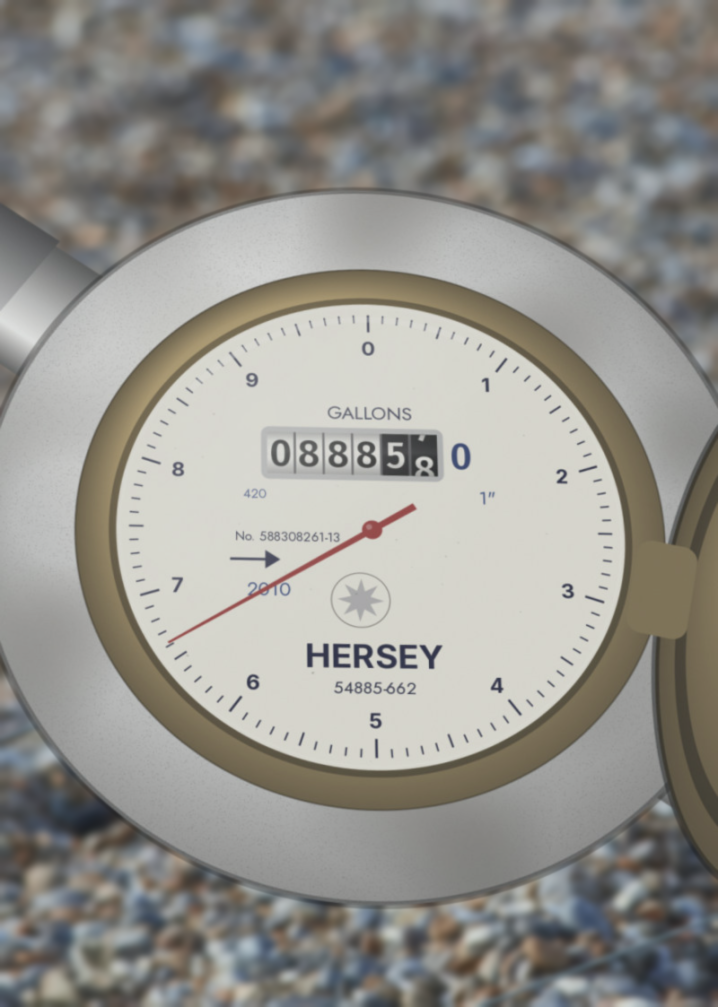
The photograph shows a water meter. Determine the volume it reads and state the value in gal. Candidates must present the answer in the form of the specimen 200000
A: 888576.6
